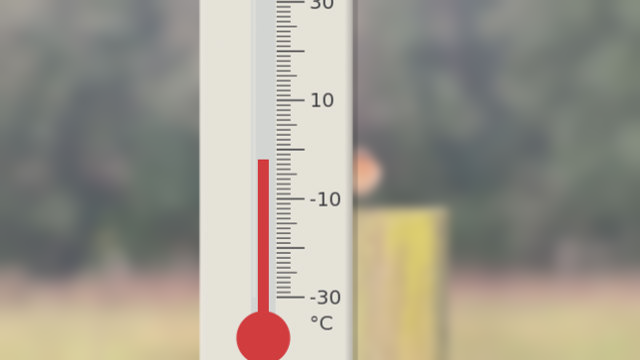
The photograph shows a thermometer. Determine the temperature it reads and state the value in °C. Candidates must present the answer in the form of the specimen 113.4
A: -2
